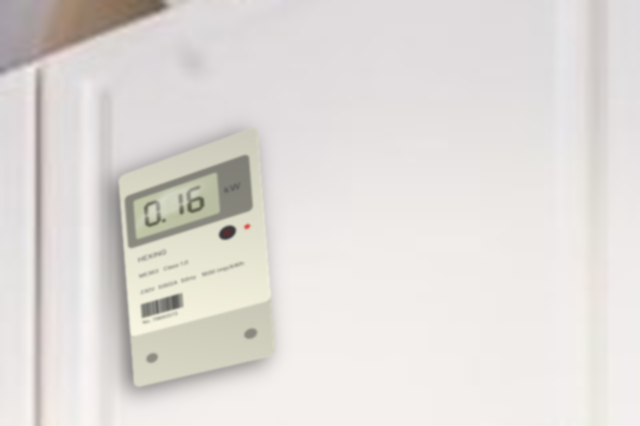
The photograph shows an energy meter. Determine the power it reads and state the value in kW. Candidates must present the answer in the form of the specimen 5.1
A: 0.16
